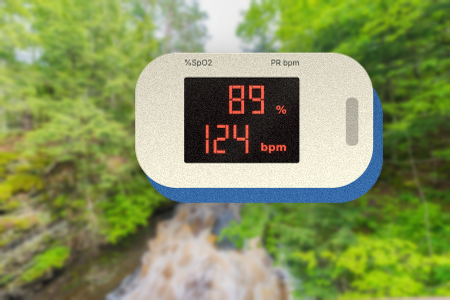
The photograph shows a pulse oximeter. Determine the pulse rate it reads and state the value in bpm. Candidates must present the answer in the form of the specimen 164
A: 124
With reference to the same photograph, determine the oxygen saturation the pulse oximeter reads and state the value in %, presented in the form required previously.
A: 89
